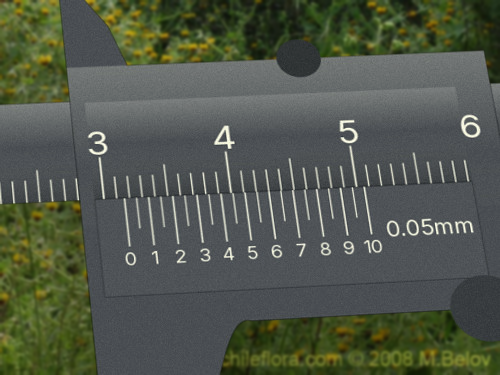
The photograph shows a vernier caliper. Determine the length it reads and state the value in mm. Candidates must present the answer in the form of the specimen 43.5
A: 31.6
